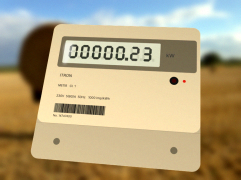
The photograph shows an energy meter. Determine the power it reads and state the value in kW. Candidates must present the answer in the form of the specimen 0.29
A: 0.23
